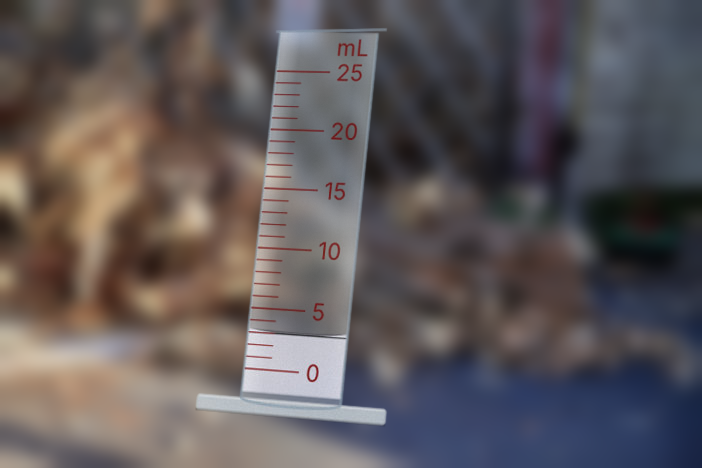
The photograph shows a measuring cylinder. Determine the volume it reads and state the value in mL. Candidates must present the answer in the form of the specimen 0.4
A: 3
